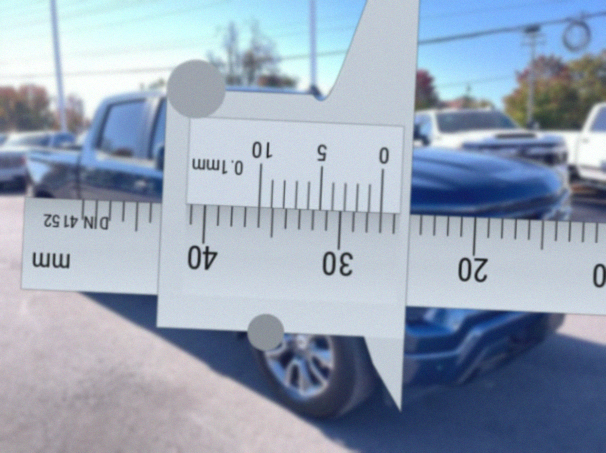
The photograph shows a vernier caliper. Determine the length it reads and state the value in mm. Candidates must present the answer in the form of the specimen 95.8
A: 27.0
